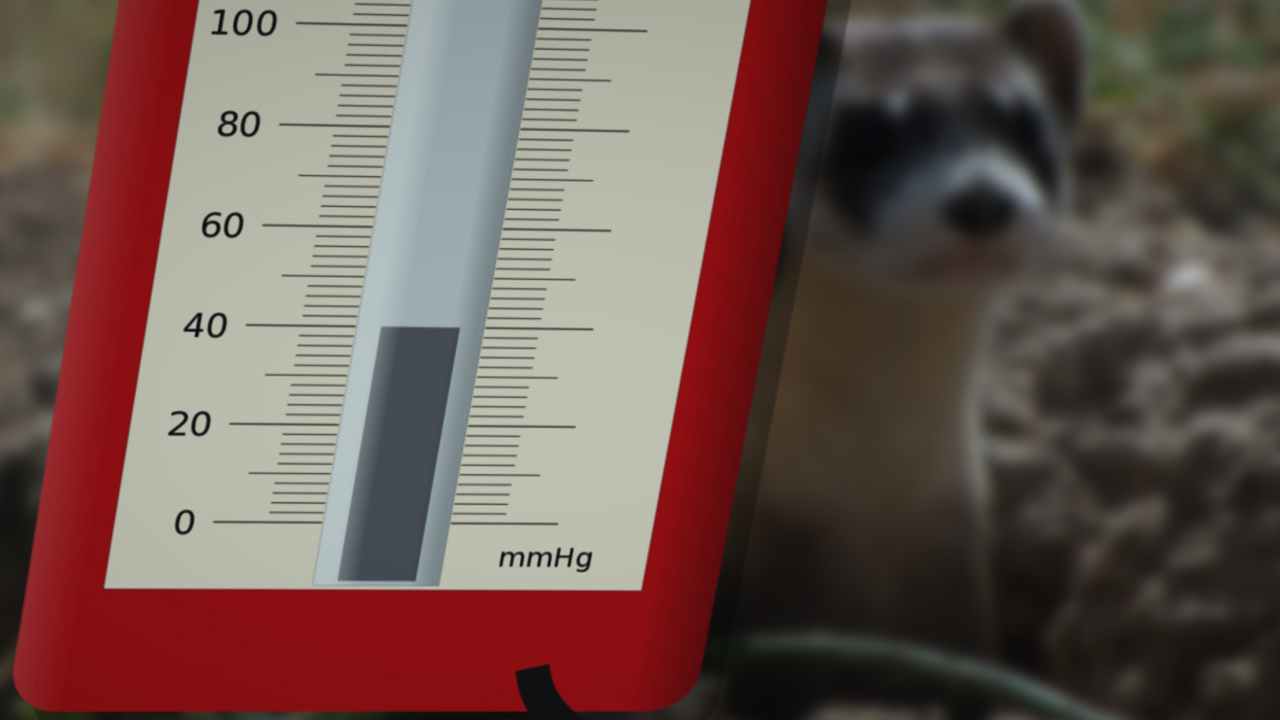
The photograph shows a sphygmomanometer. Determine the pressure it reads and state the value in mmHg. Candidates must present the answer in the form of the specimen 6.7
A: 40
